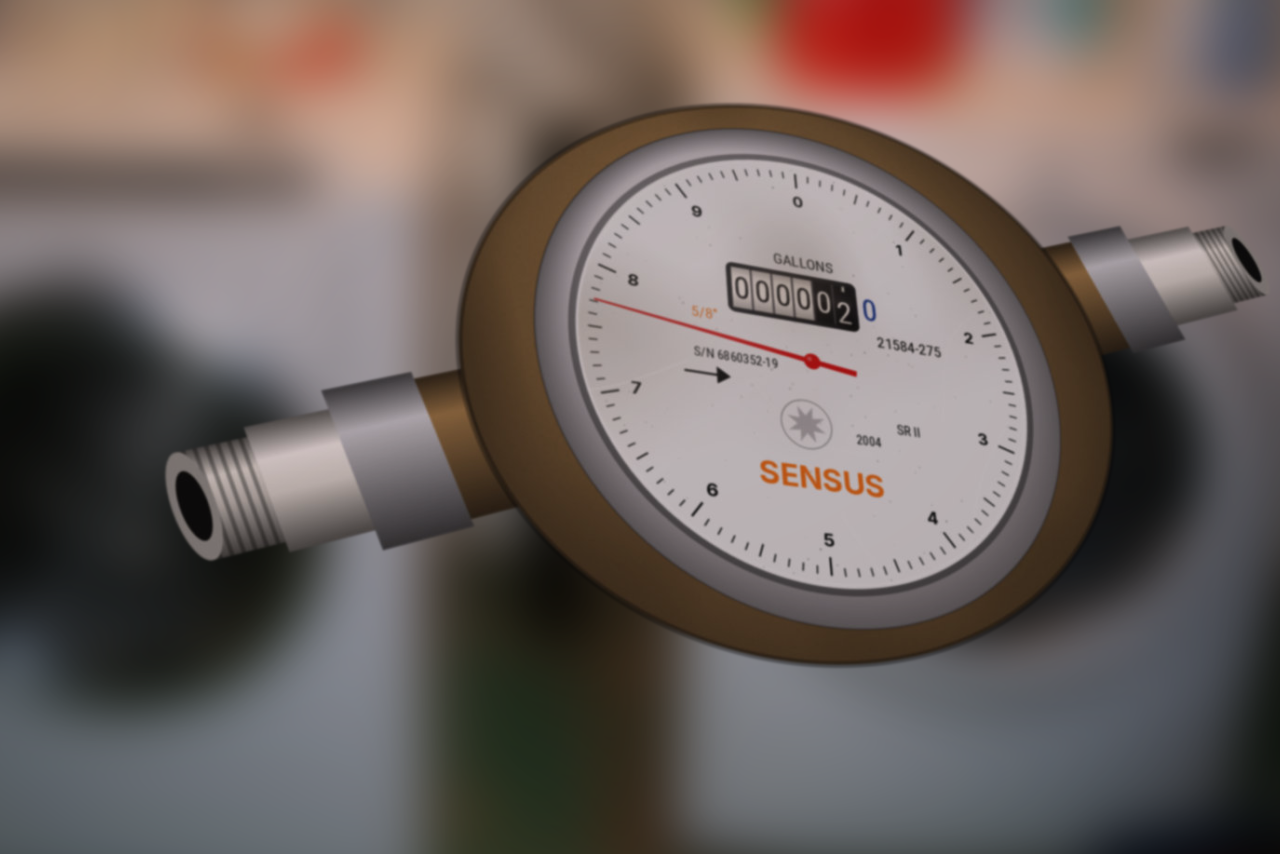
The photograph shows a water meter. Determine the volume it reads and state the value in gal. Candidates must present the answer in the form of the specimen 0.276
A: 17.7
